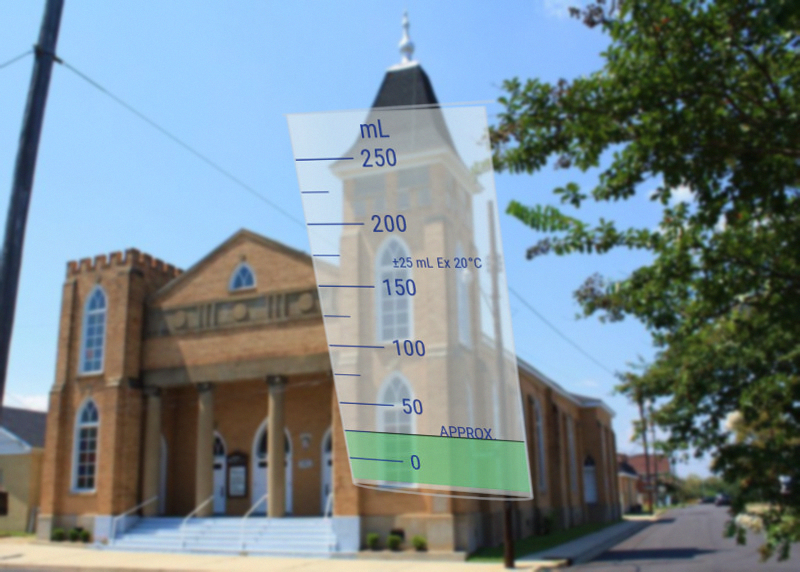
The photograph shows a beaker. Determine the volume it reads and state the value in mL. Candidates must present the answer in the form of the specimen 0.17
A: 25
